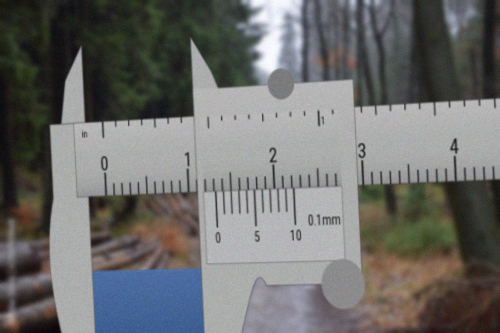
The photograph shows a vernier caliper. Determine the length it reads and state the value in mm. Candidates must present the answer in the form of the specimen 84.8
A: 13.2
